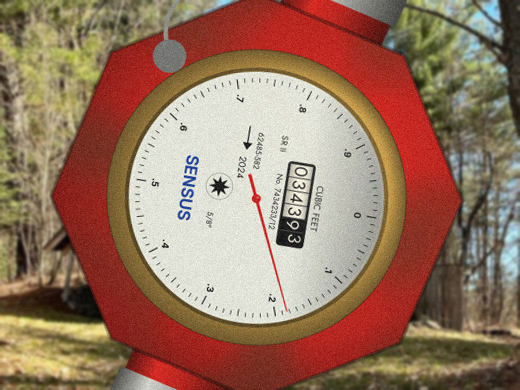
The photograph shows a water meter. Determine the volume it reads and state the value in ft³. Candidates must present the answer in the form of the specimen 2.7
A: 34393.18
